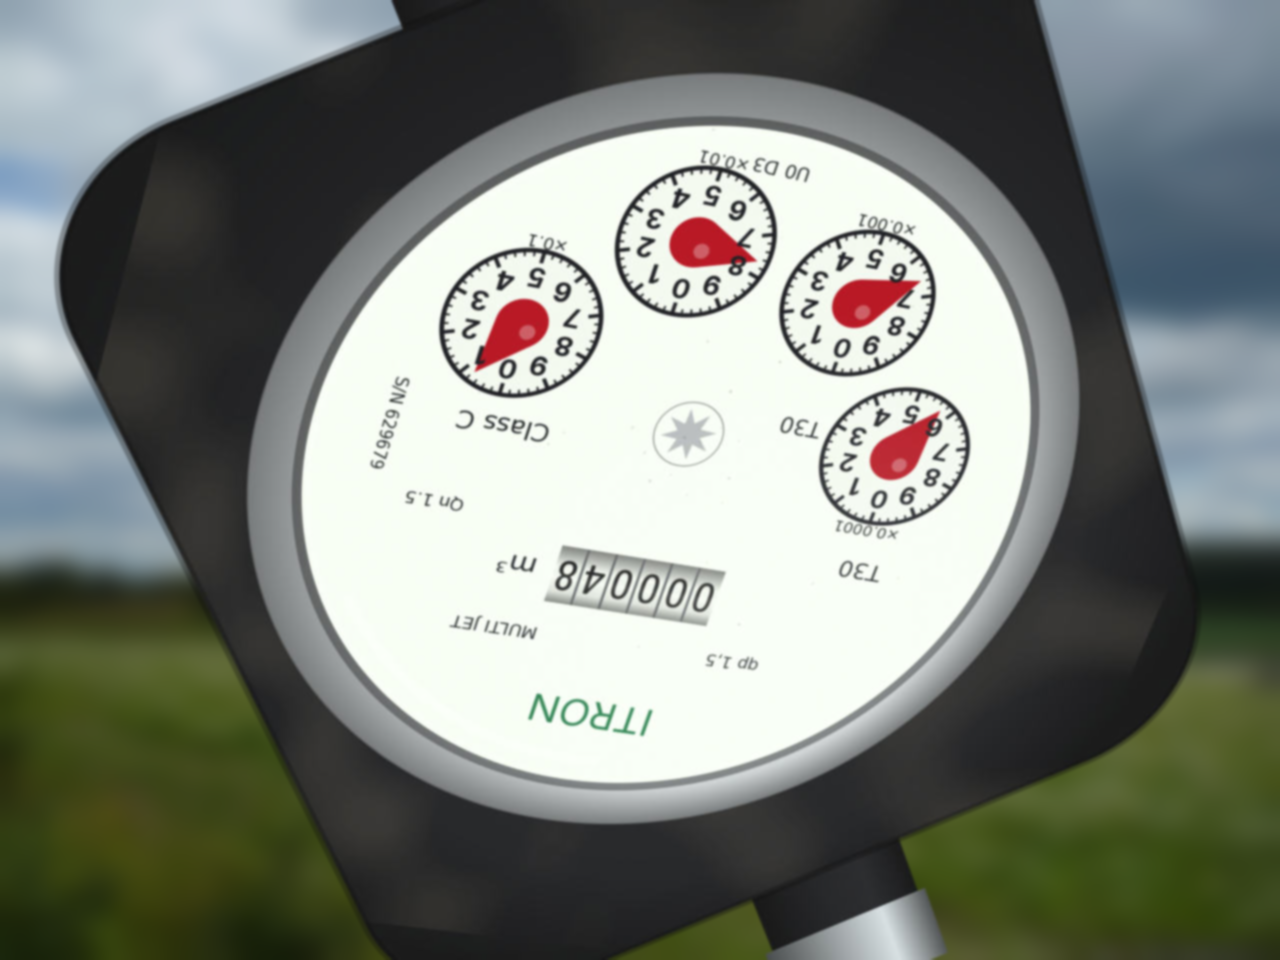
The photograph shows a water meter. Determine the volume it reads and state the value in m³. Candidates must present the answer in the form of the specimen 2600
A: 48.0765
